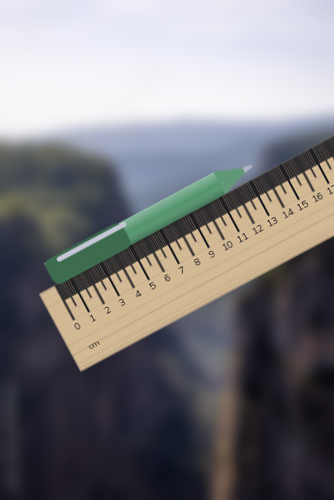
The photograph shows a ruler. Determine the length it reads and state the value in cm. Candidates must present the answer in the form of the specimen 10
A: 13.5
